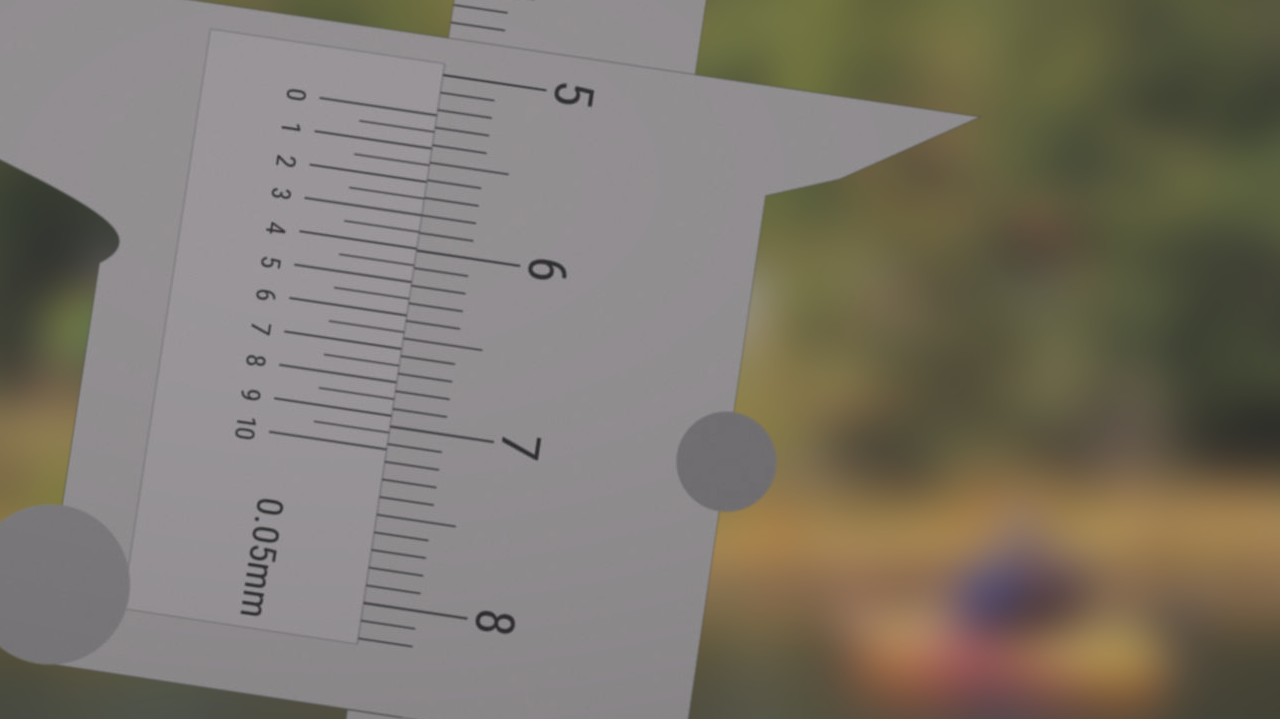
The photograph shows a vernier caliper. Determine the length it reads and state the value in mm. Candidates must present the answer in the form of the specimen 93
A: 52.3
